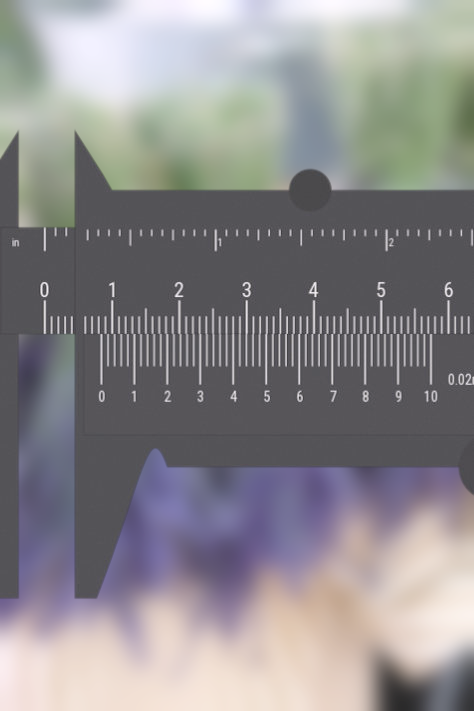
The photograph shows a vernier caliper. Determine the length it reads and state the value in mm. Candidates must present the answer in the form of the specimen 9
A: 8.4
